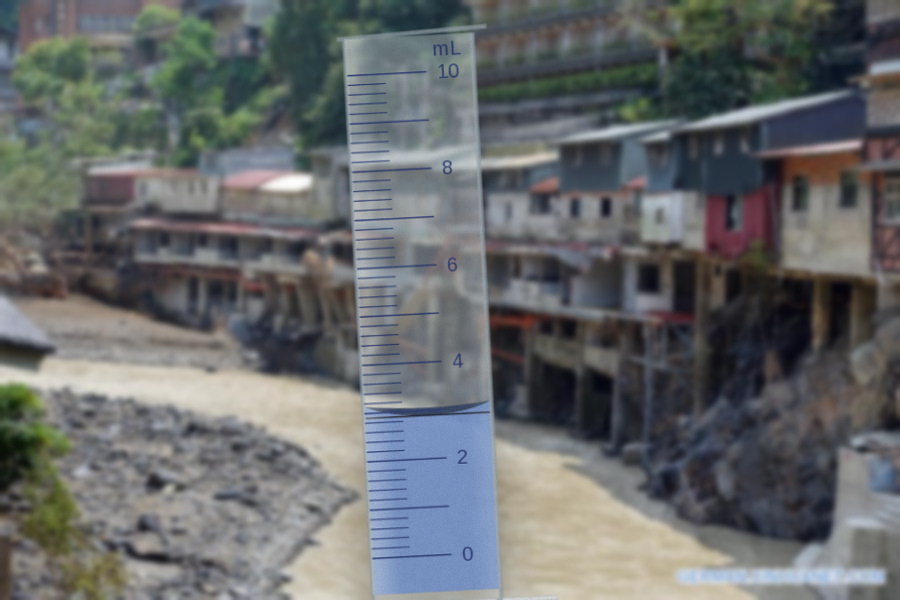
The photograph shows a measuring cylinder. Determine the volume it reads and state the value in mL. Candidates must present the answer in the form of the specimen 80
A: 2.9
